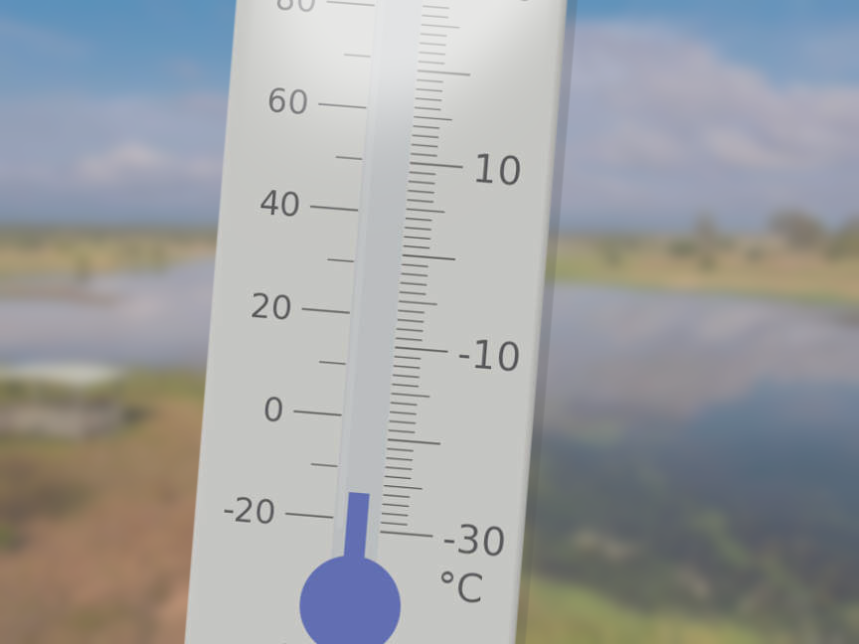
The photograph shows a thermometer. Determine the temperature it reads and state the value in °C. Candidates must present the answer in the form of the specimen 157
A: -26
